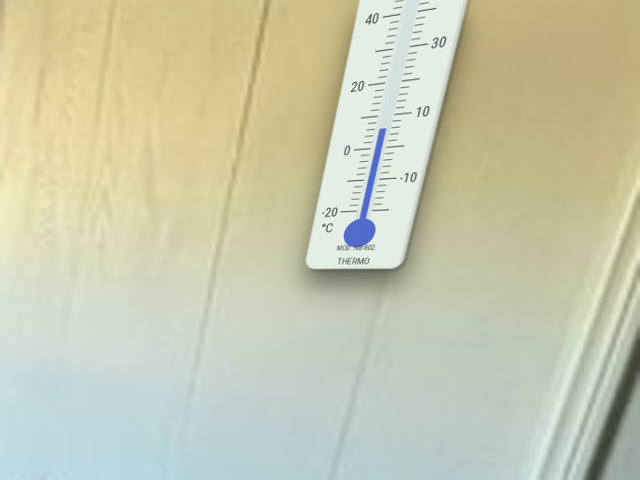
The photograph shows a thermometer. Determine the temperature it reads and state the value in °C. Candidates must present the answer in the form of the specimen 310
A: 6
